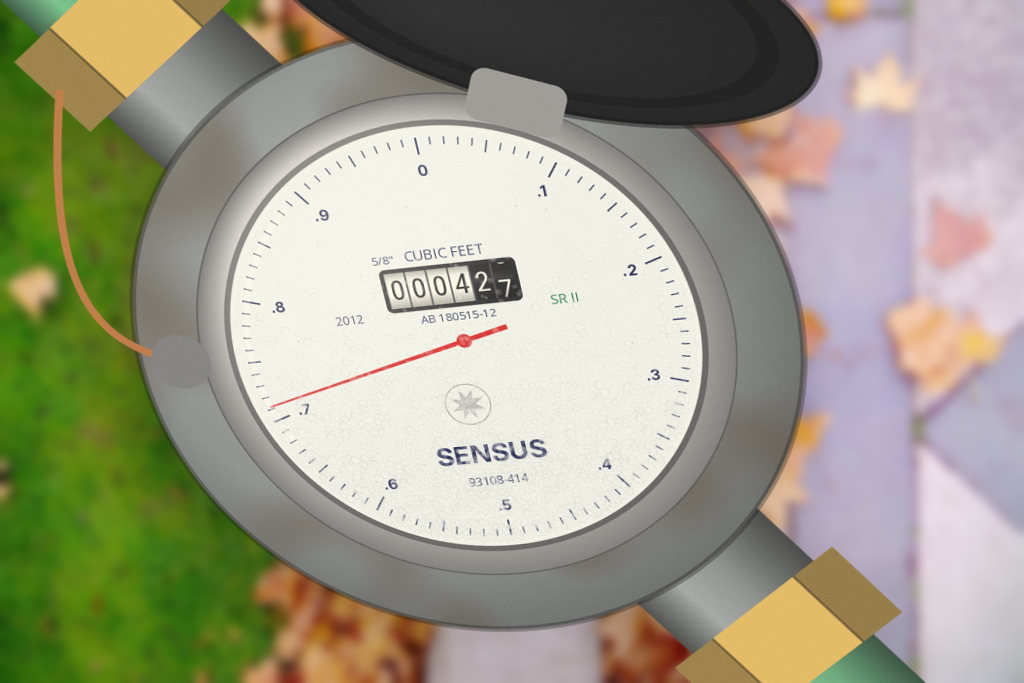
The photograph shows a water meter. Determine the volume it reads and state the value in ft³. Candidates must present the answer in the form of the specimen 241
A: 426.71
